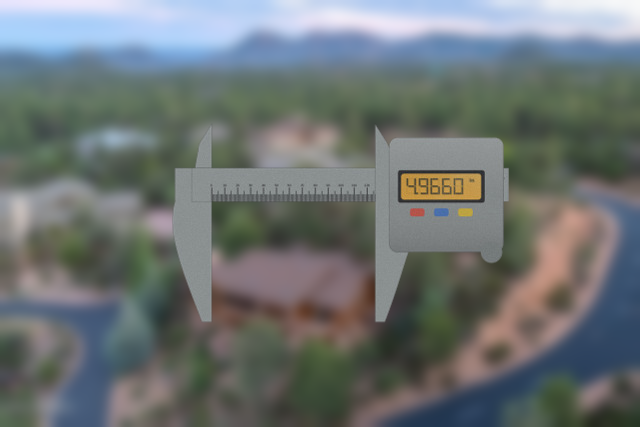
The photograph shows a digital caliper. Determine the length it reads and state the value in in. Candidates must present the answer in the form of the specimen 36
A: 4.9660
